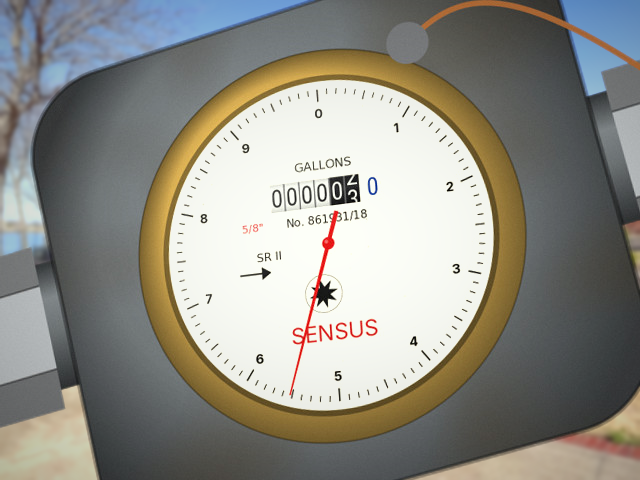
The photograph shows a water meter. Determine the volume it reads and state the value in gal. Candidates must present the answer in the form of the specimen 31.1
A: 25.5
